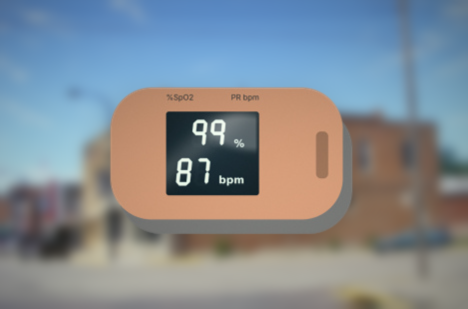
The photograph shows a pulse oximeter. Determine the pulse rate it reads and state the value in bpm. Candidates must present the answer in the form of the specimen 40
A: 87
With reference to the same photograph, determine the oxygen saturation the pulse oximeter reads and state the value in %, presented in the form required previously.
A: 99
